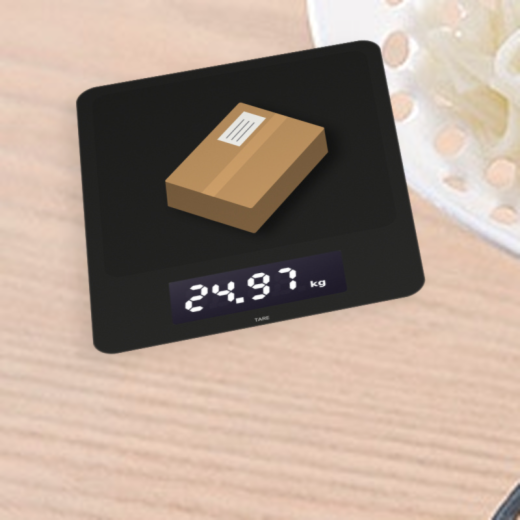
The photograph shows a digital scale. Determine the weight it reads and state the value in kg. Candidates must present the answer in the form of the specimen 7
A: 24.97
